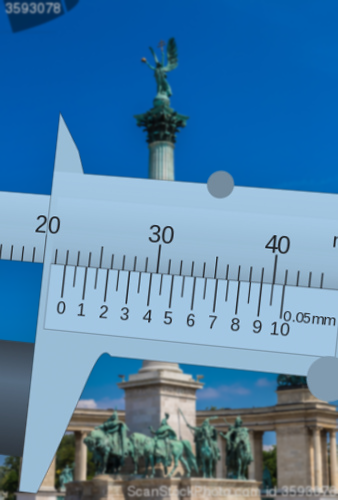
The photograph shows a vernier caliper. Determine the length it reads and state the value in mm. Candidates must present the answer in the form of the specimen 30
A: 21.9
